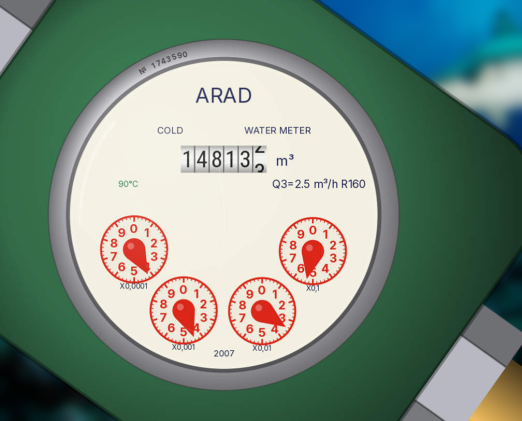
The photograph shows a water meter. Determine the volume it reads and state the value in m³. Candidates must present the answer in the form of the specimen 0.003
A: 148132.5344
